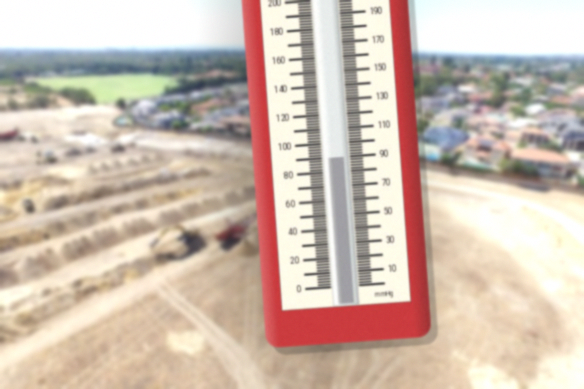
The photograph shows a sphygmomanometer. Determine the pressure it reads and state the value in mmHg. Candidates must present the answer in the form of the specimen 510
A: 90
